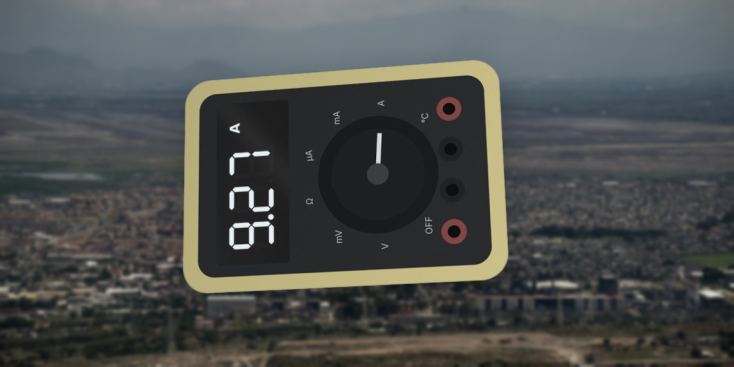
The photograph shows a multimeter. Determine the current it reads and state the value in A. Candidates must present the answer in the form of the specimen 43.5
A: 9.27
